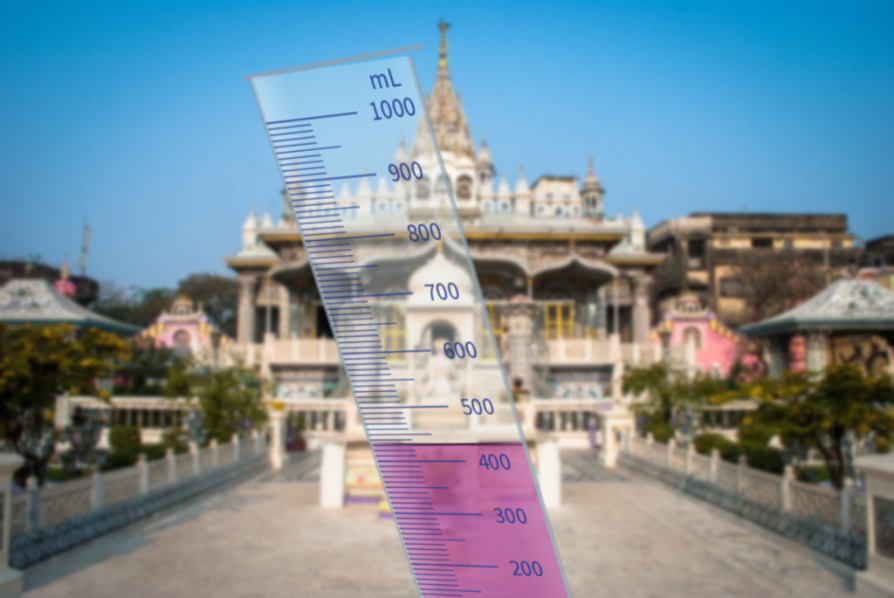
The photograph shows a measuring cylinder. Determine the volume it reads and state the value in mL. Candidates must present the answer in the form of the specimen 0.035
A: 430
